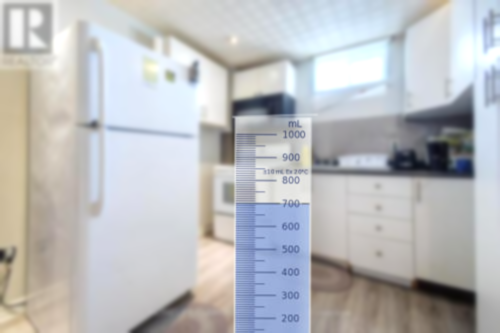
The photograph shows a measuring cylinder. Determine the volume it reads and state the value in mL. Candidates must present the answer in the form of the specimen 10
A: 700
